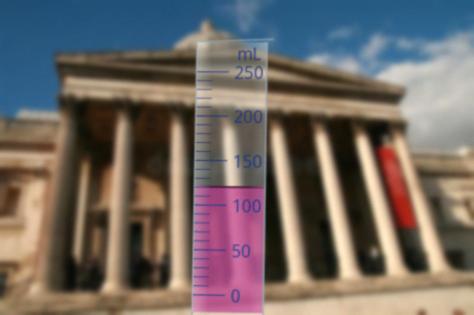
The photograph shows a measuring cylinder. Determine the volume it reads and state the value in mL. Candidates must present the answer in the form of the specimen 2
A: 120
